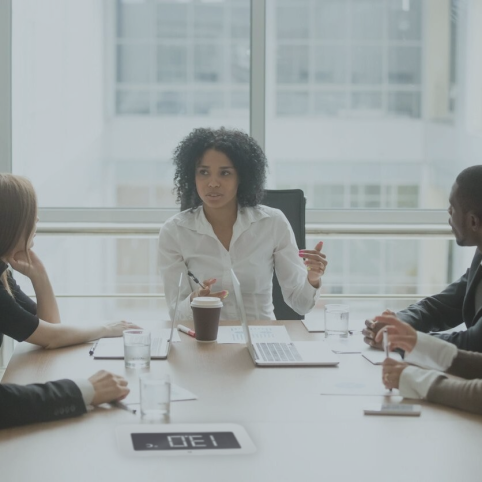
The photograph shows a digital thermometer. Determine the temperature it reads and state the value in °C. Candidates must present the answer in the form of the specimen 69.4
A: 13.0
